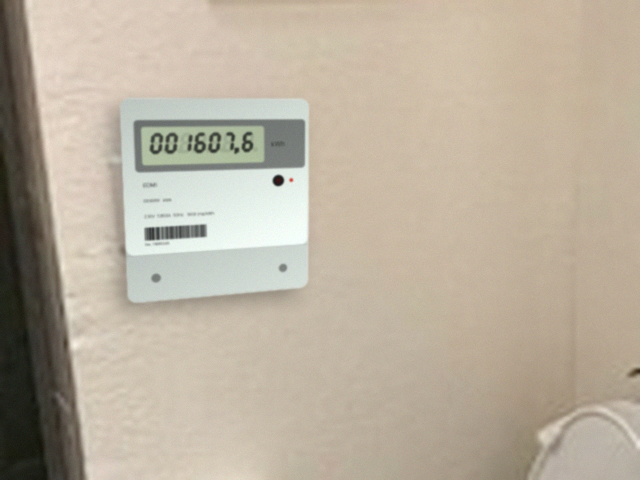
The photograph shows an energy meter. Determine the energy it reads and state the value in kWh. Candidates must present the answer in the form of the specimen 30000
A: 1607.6
